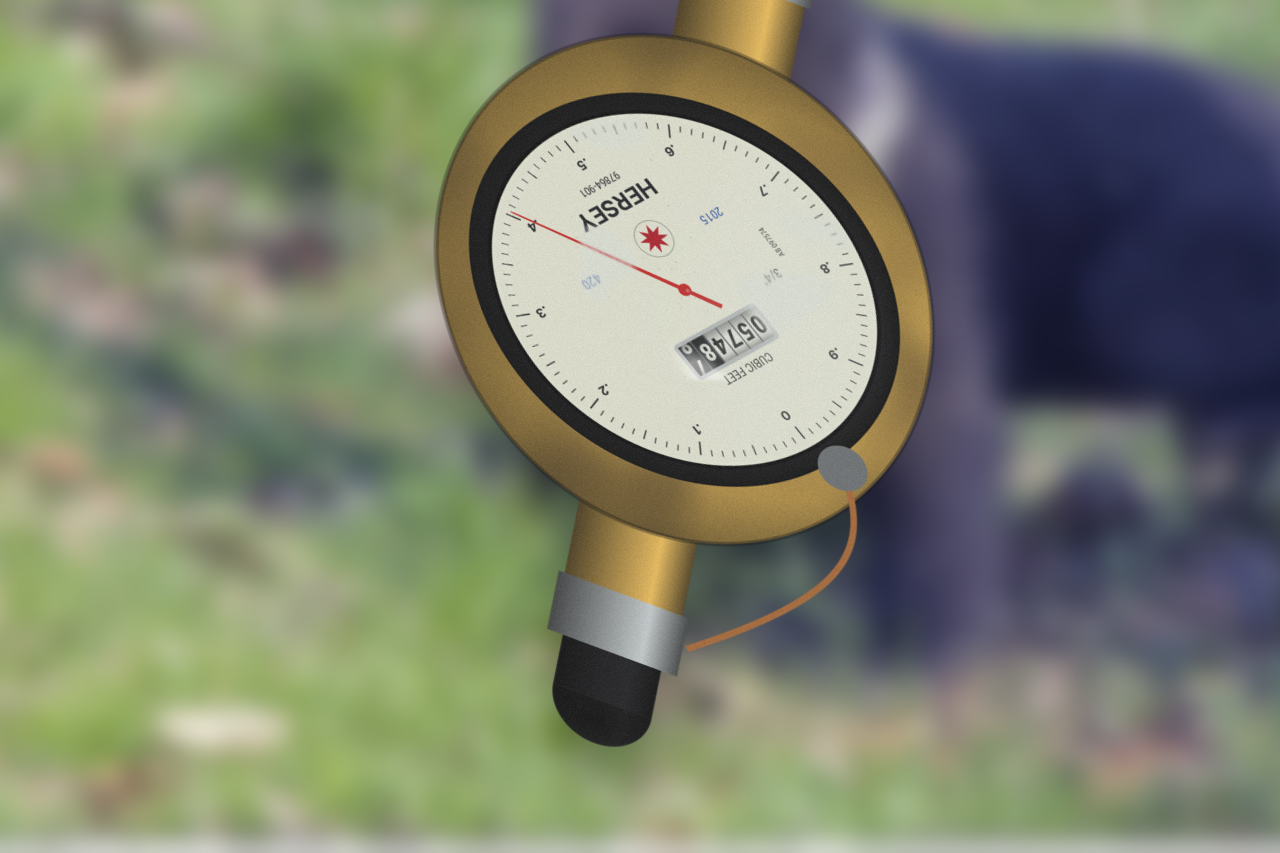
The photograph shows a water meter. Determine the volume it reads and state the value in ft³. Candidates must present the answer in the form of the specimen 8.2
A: 57487.40
